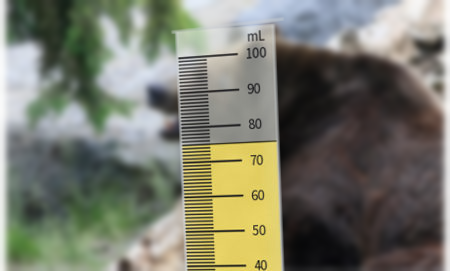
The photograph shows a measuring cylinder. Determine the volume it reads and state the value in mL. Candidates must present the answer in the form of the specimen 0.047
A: 75
